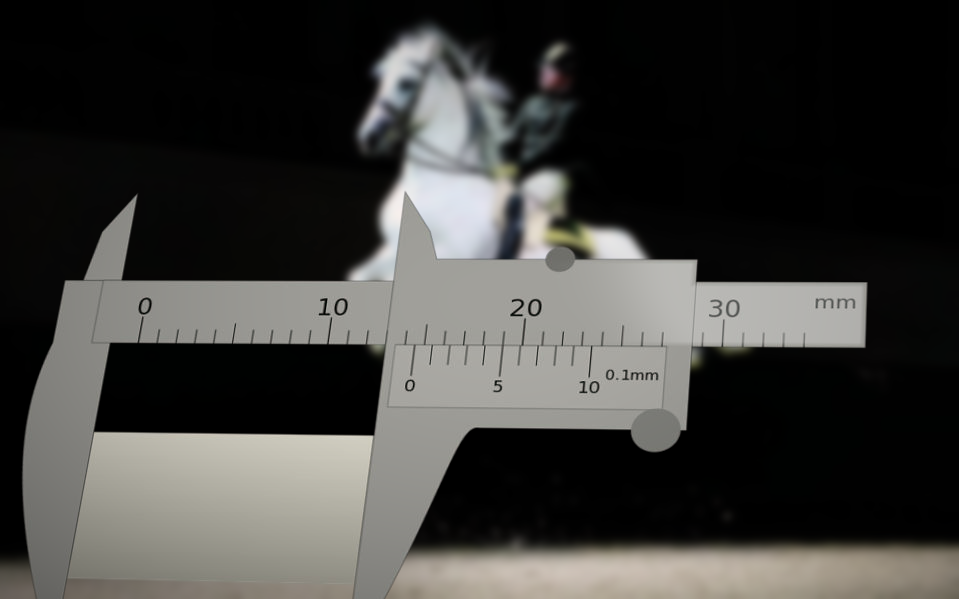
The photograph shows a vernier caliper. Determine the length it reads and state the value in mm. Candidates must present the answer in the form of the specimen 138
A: 14.5
